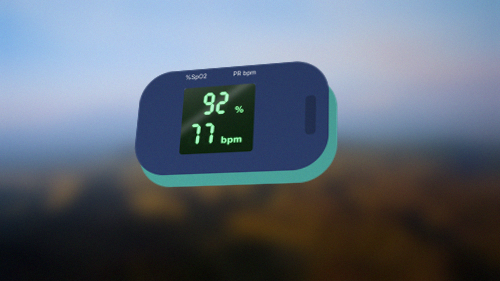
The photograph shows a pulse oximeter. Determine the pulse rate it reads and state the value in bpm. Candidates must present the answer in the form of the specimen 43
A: 77
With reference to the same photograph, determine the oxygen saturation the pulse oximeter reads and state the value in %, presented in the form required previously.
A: 92
